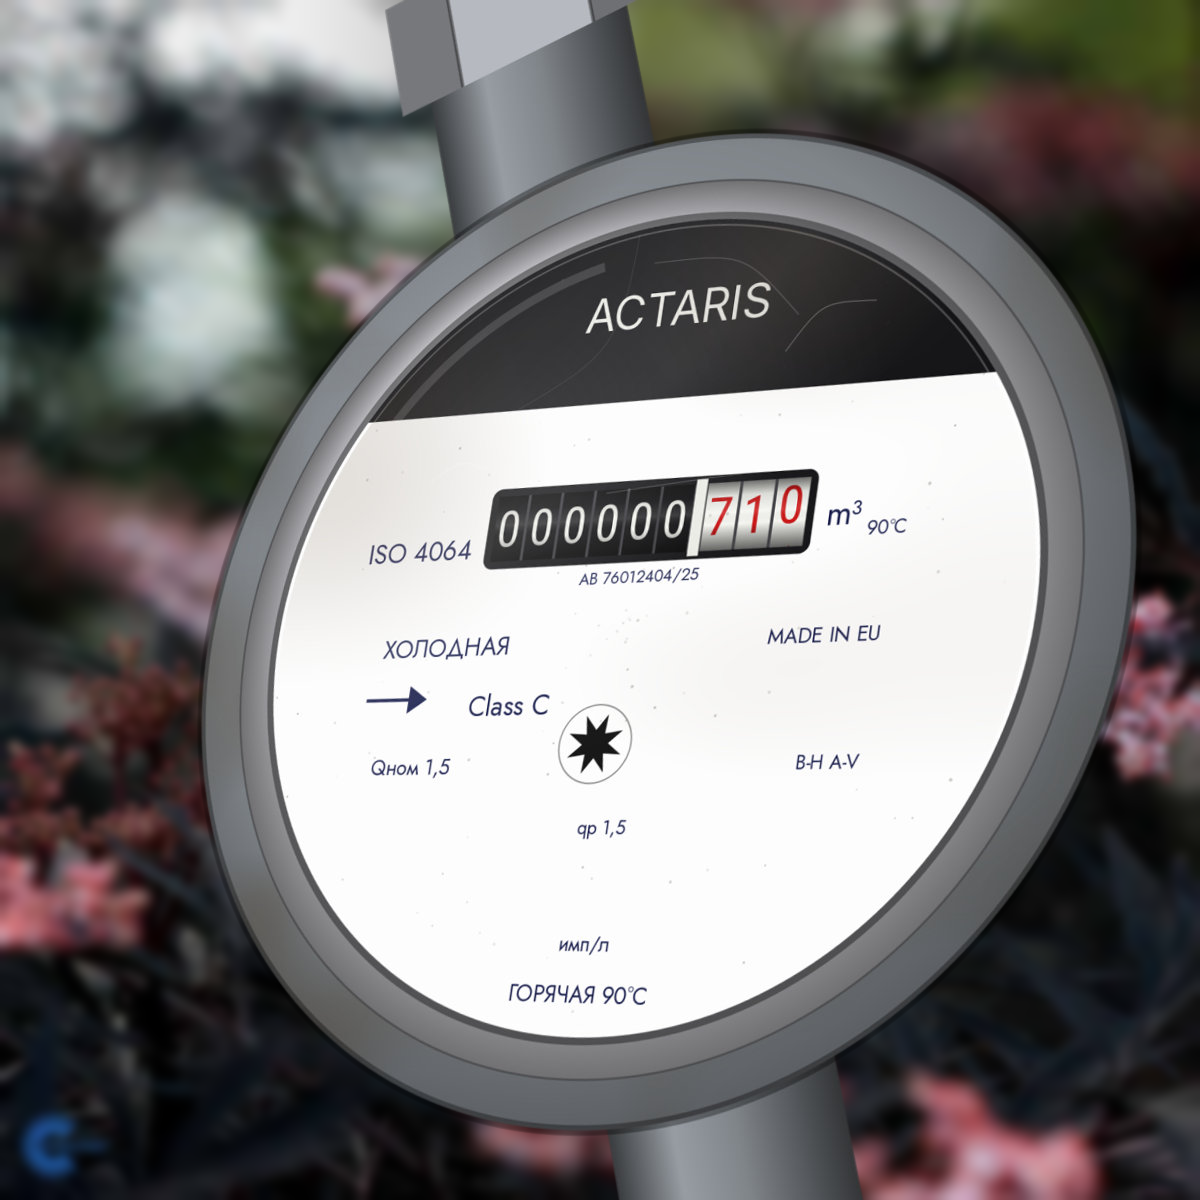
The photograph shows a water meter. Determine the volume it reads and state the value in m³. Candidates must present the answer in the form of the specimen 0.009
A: 0.710
